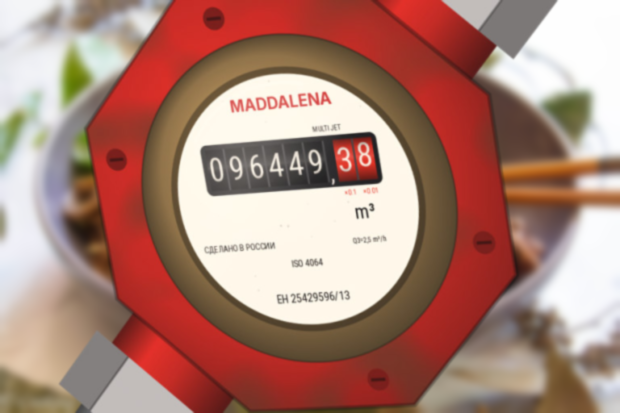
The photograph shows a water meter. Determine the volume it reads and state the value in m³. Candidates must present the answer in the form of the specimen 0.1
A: 96449.38
